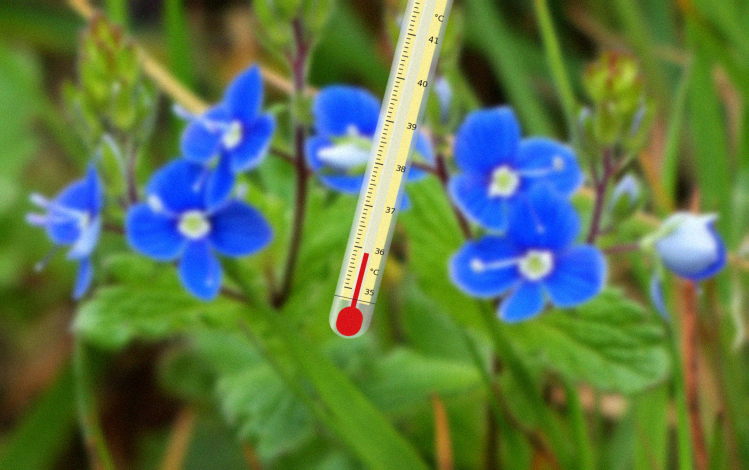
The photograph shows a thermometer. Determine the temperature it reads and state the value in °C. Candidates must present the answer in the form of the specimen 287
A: 35.9
